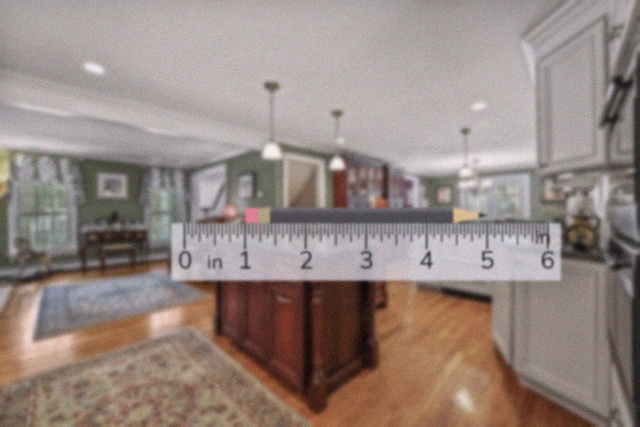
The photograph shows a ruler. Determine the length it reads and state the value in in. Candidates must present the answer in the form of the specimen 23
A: 4
